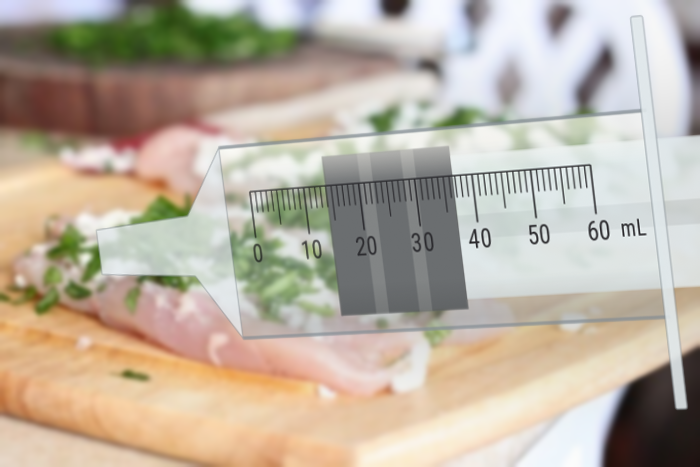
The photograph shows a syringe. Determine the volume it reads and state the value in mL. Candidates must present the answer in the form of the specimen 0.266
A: 14
